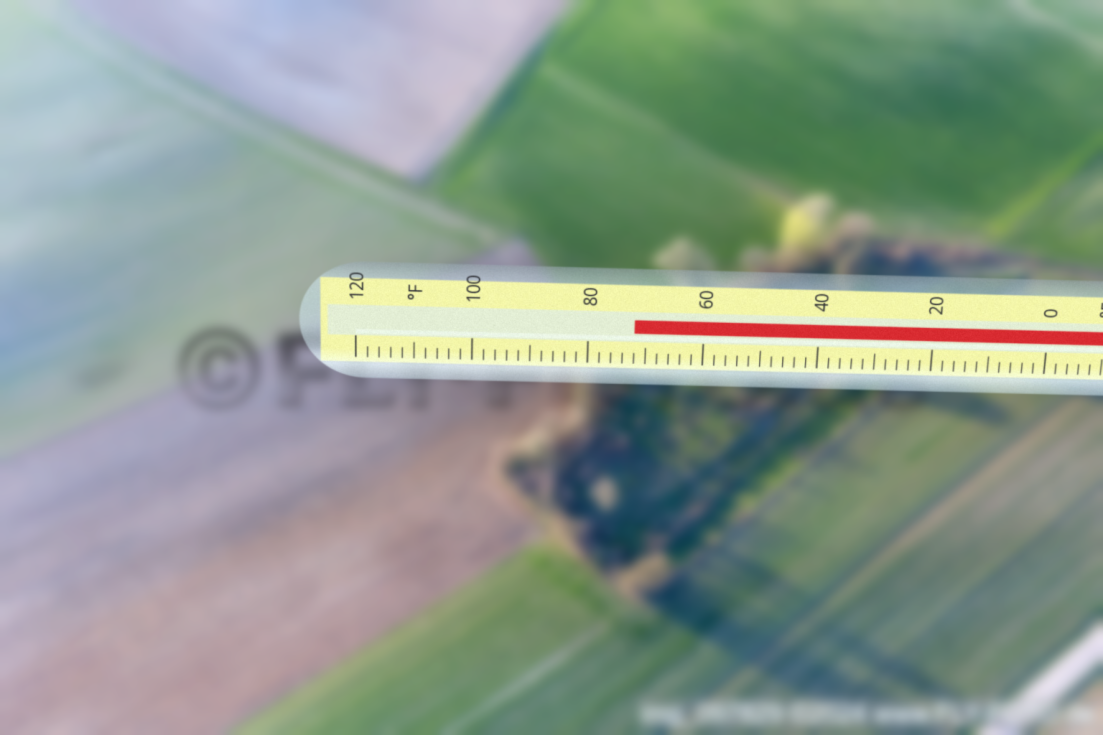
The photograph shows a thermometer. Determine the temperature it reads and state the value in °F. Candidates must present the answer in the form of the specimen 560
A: 72
